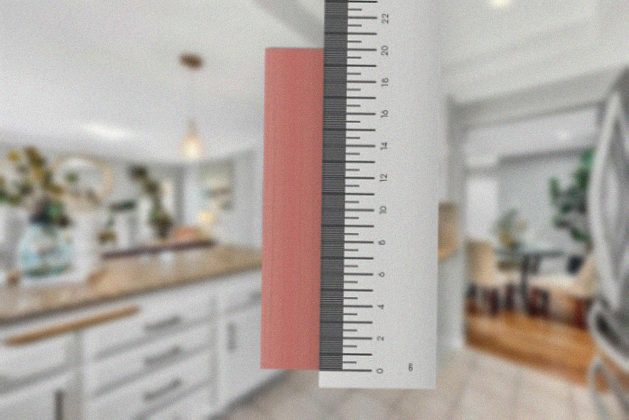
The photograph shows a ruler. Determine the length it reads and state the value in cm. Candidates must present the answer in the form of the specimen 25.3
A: 20
